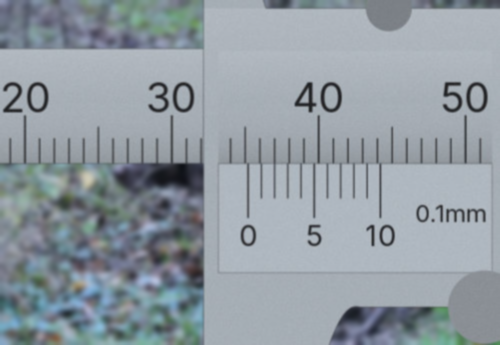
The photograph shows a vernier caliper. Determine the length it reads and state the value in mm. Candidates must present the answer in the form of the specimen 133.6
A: 35.2
